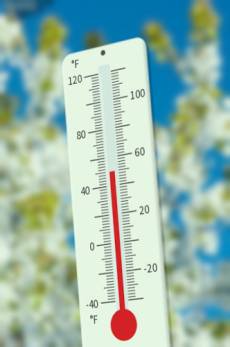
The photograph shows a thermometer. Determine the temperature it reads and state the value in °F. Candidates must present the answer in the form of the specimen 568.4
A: 50
